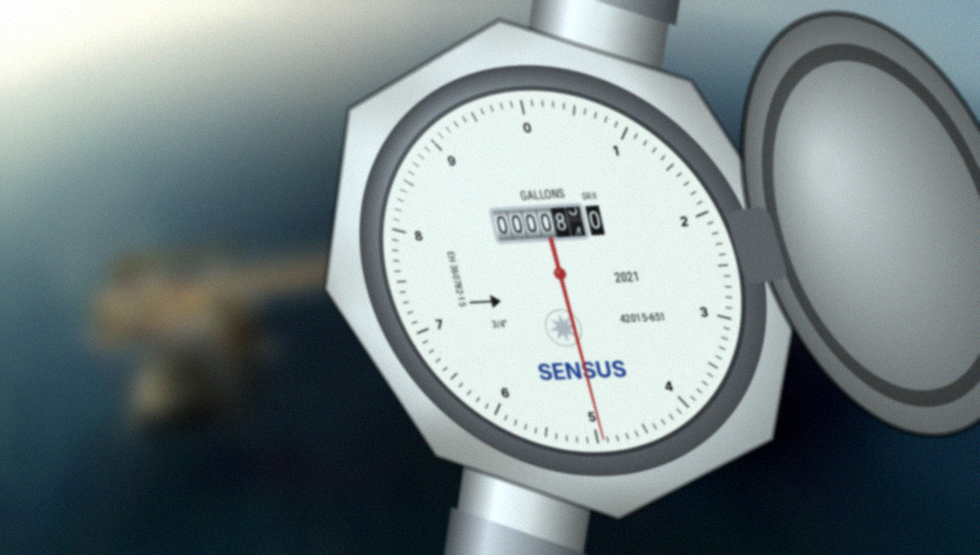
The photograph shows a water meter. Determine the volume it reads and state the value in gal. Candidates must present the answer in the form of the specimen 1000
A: 834.9
